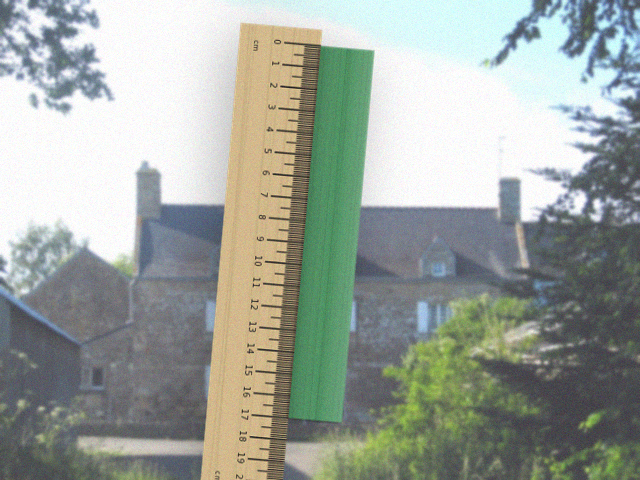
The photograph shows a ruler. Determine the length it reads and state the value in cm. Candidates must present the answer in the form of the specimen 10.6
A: 17
